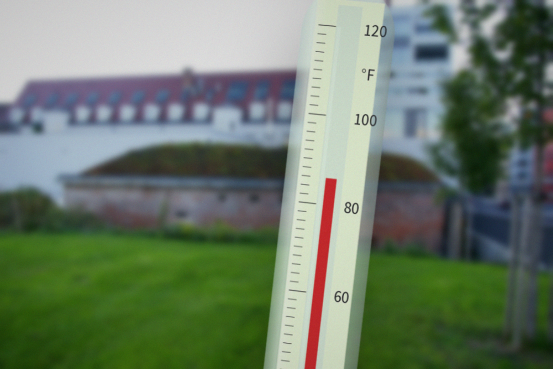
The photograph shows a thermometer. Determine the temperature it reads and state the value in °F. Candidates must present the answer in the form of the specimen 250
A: 86
